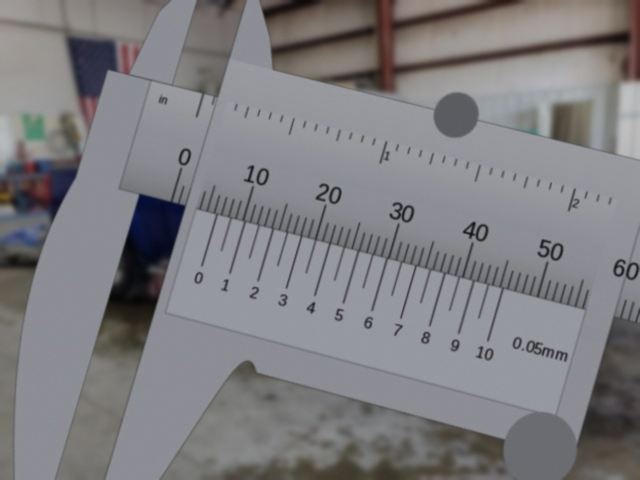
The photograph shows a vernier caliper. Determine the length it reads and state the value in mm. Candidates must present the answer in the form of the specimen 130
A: 6.4
